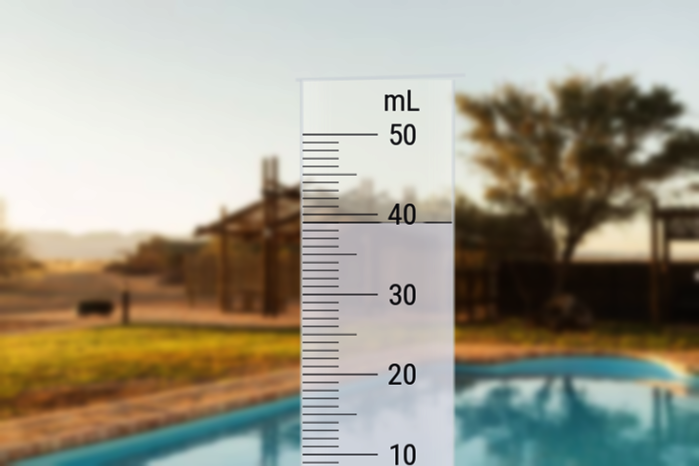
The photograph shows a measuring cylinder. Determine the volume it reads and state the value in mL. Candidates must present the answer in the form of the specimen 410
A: 39
